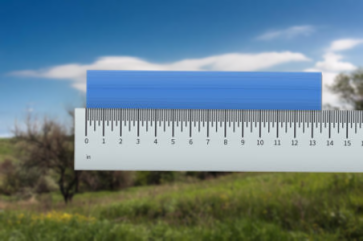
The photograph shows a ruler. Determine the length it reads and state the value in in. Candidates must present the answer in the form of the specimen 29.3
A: 13.5
